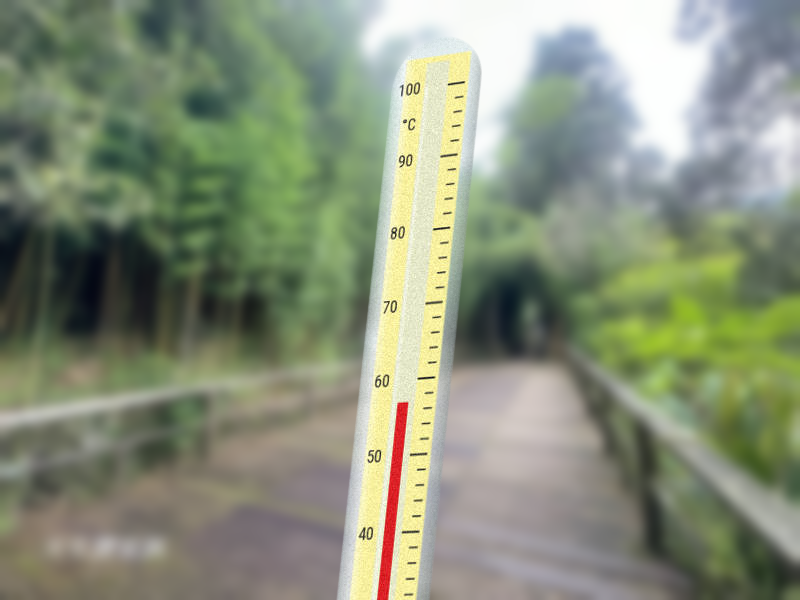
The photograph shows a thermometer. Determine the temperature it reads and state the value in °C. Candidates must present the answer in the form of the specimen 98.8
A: 57
